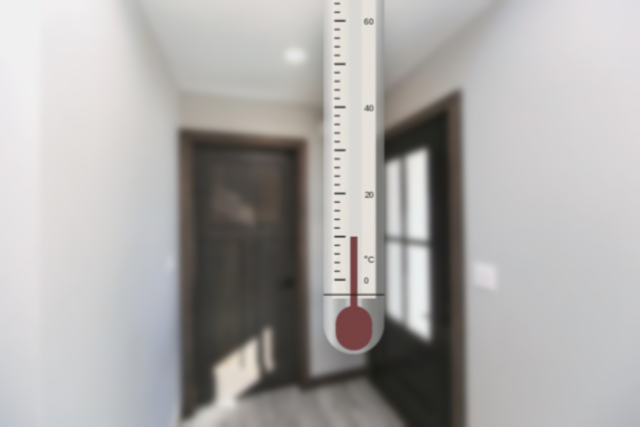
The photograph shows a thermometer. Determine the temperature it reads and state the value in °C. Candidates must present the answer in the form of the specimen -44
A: 10
